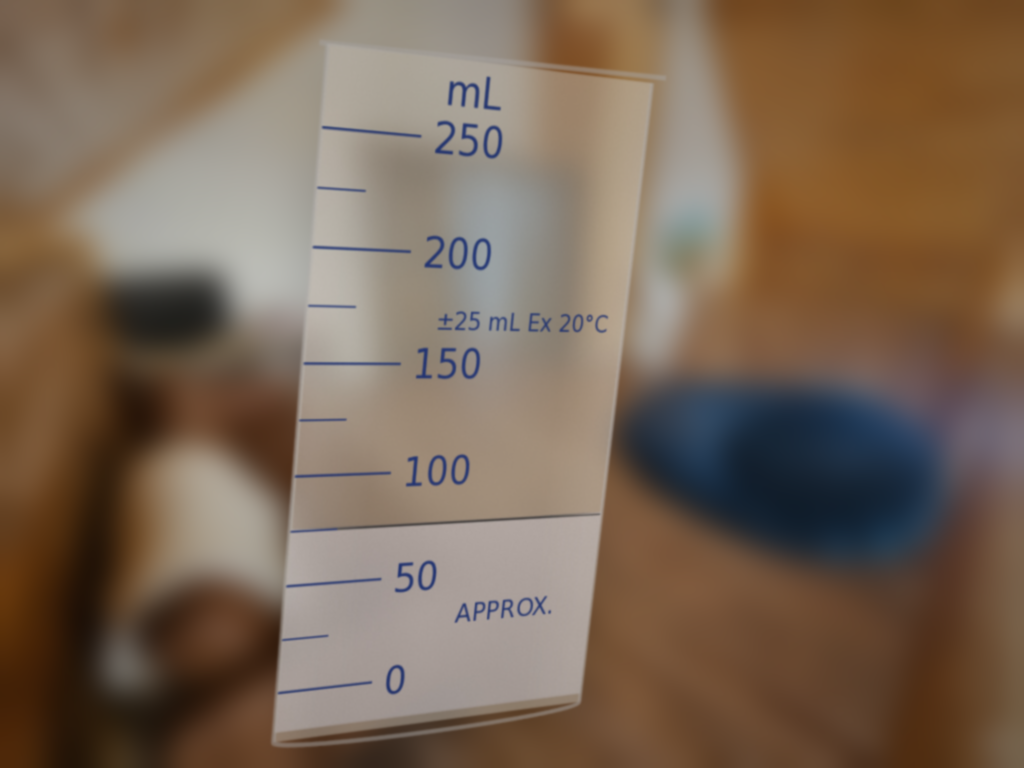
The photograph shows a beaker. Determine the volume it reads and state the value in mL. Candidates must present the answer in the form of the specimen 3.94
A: 75
